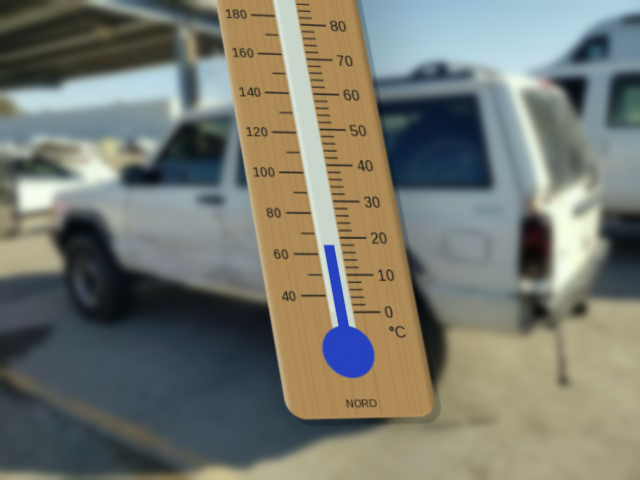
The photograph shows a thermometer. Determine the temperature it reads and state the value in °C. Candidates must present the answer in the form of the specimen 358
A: 18
